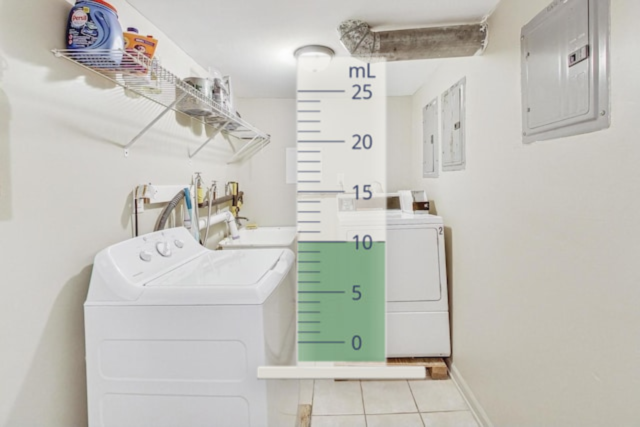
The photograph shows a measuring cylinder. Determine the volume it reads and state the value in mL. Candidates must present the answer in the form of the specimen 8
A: 10
